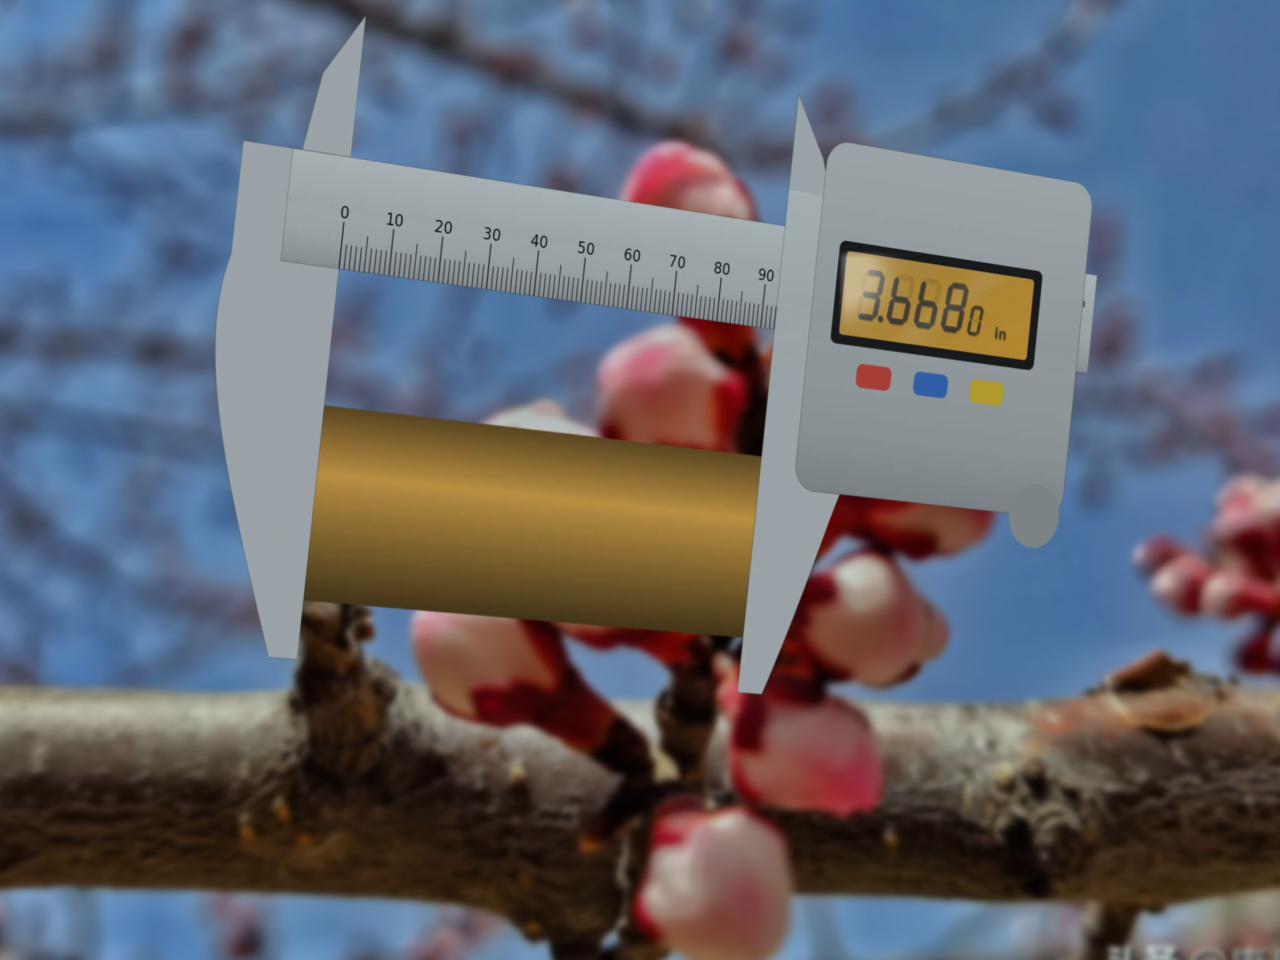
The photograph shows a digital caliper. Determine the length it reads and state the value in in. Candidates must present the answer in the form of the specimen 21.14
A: 3.6680
